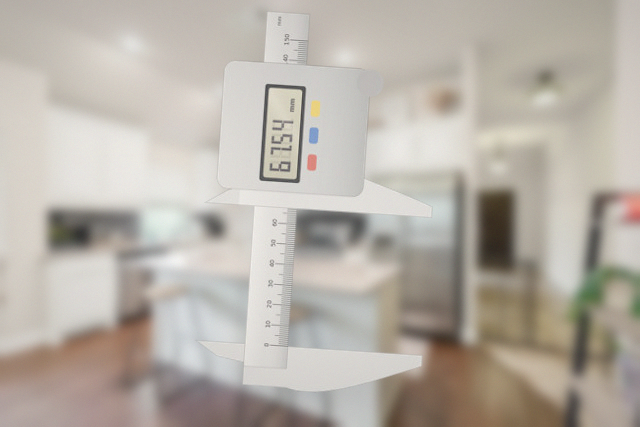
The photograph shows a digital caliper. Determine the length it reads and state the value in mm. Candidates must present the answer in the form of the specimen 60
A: 67.54
